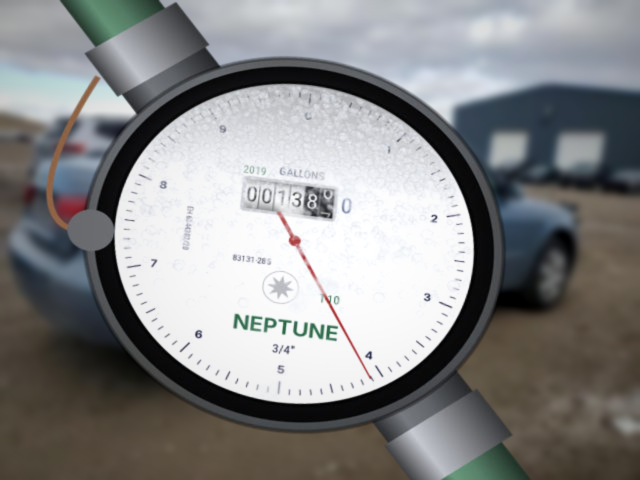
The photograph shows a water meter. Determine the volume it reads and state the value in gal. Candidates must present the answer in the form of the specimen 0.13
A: 13864.1
